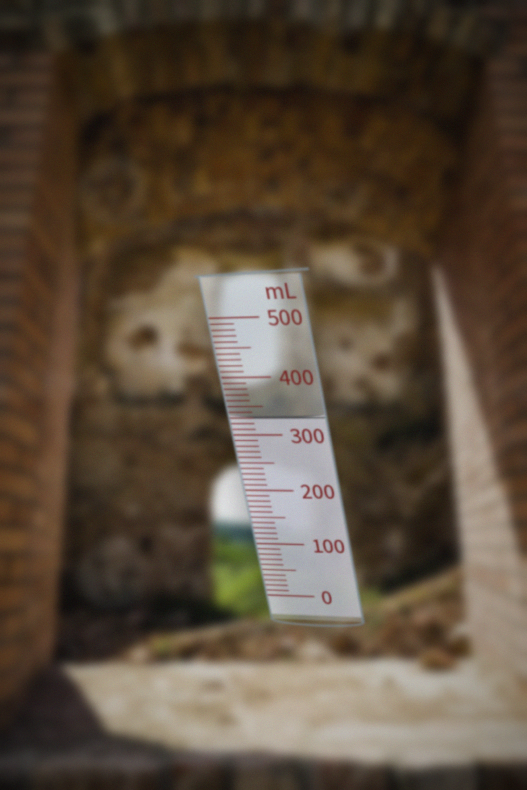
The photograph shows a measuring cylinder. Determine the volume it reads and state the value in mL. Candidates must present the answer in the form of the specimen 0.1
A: 330
